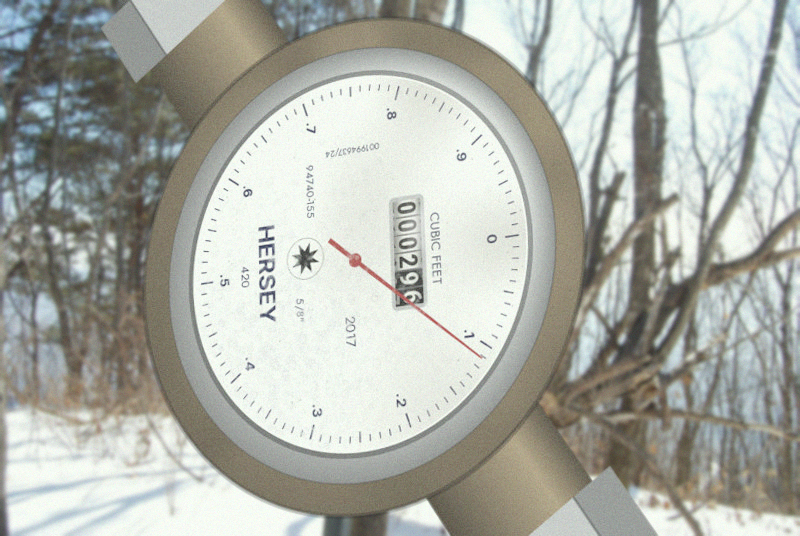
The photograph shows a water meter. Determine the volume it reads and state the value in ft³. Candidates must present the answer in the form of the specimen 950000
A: 296.11
